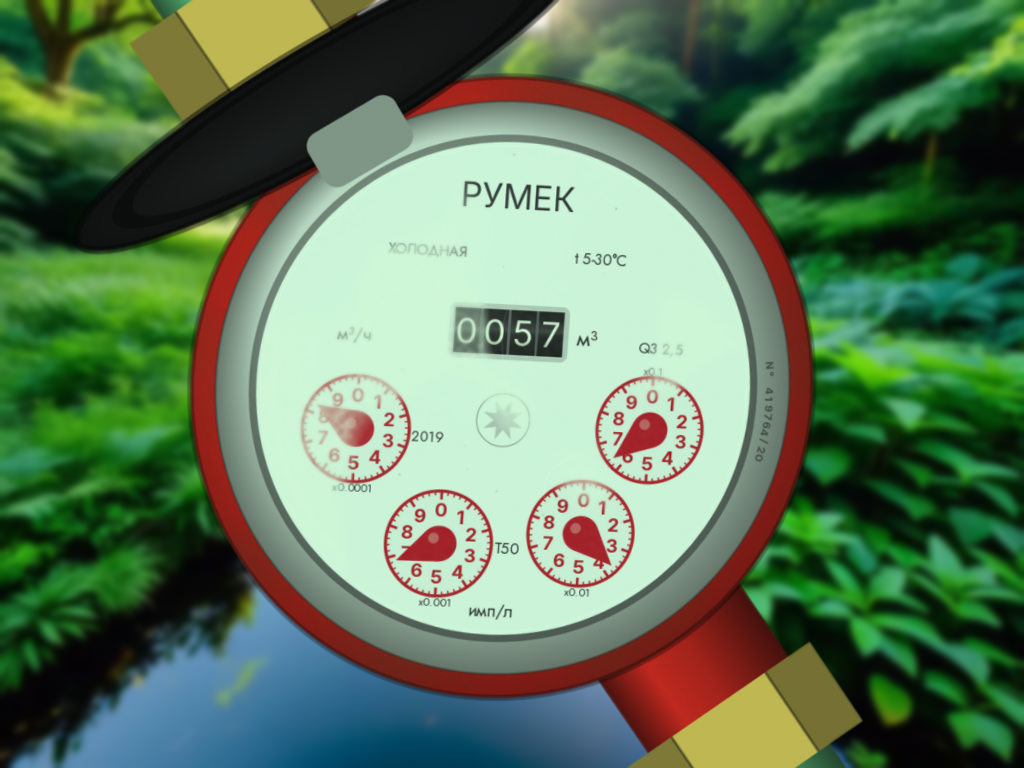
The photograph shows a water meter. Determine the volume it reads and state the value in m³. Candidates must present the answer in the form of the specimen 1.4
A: 57.6368
